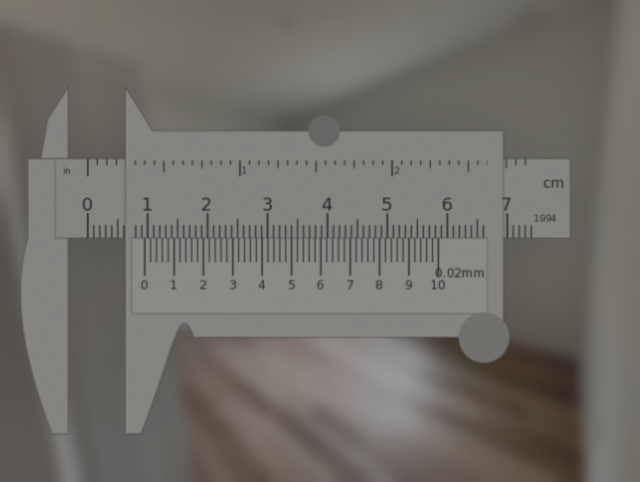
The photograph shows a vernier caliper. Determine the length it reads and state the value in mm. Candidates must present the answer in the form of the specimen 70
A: 9.5
